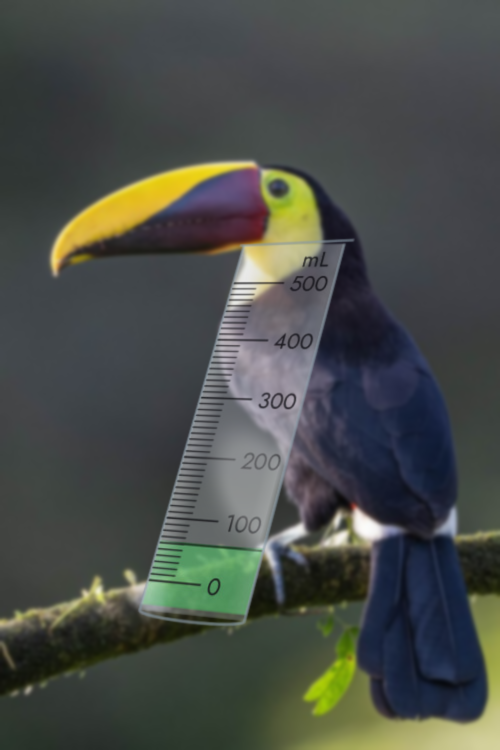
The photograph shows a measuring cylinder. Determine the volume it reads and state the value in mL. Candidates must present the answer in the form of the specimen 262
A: 60
